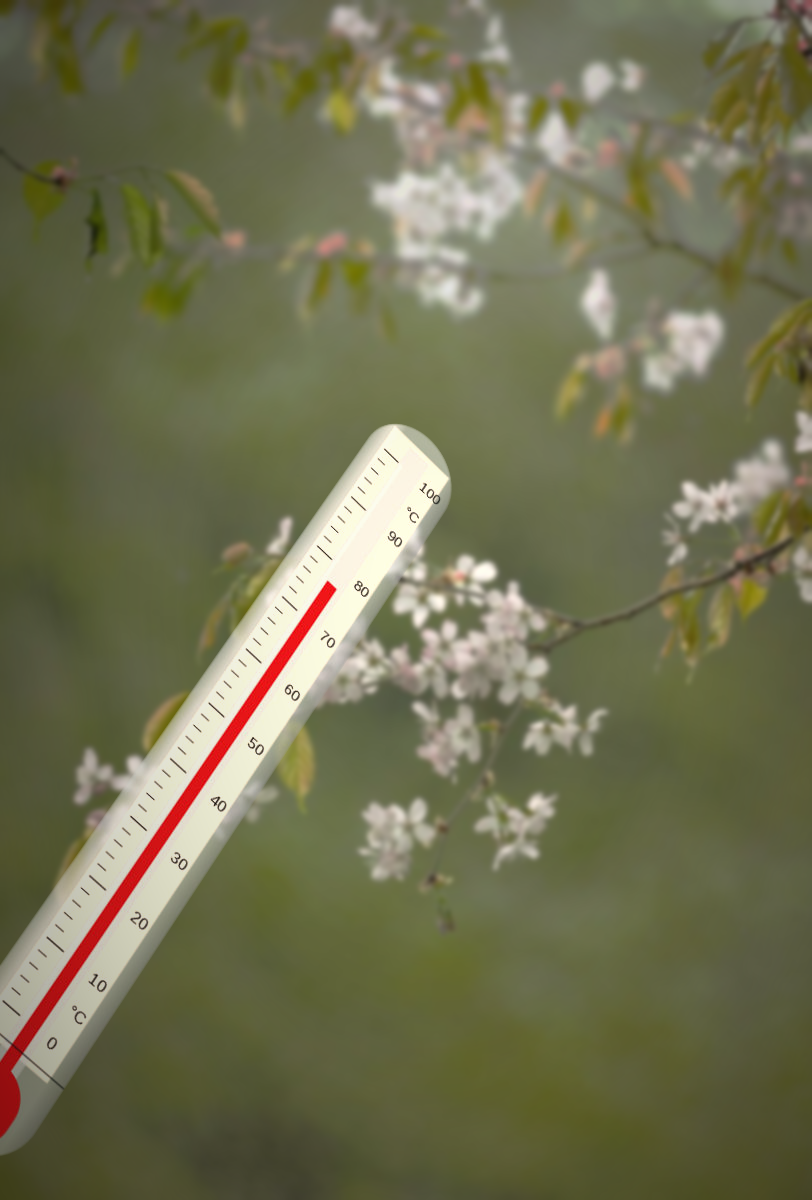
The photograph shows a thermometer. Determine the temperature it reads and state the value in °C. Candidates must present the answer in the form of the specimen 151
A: 77
